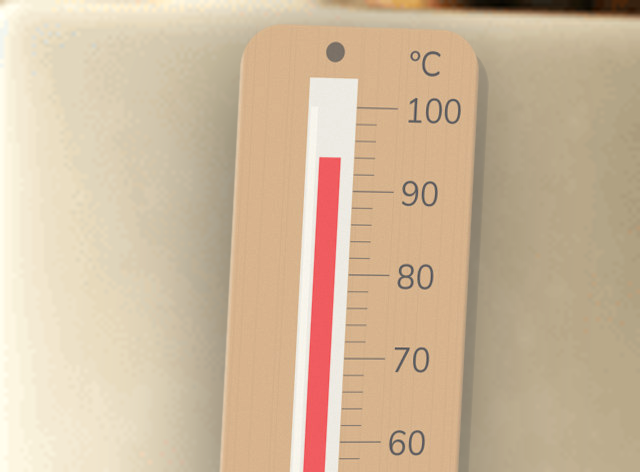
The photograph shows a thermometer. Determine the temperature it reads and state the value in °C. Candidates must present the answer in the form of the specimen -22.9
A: 94
